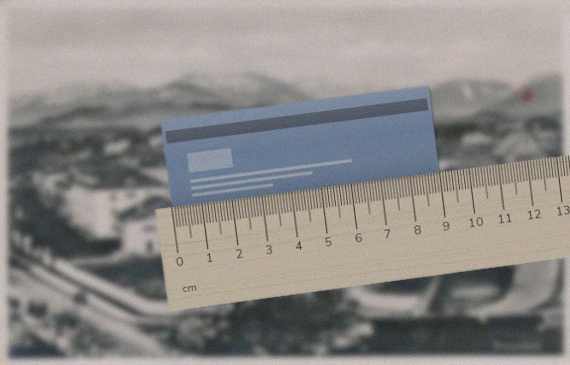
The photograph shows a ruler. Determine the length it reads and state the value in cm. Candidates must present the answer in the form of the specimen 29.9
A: 9
